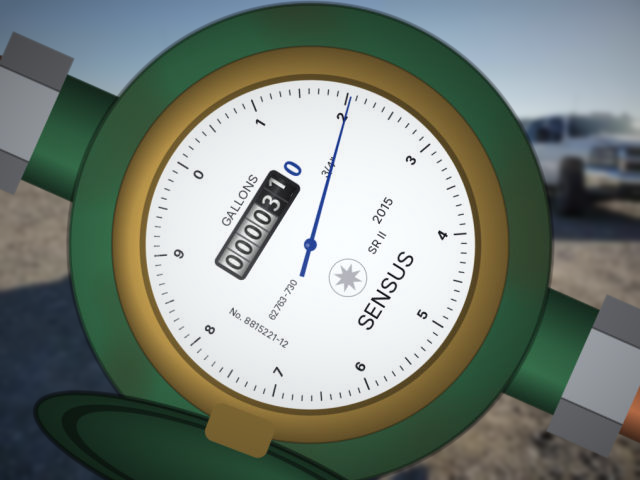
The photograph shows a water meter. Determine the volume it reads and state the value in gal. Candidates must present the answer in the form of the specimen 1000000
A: 312.0
